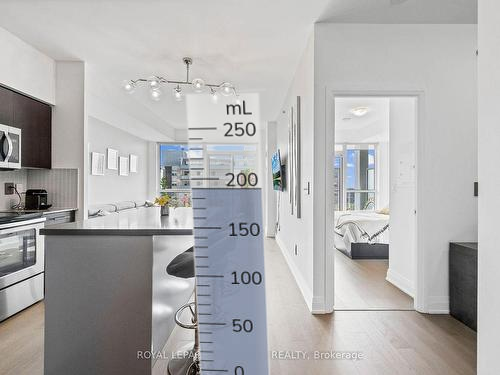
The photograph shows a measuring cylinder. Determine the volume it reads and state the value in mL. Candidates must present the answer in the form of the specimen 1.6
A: 190
